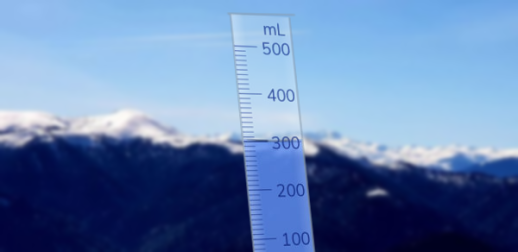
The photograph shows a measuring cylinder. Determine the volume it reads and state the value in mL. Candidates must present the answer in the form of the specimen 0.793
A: 300
